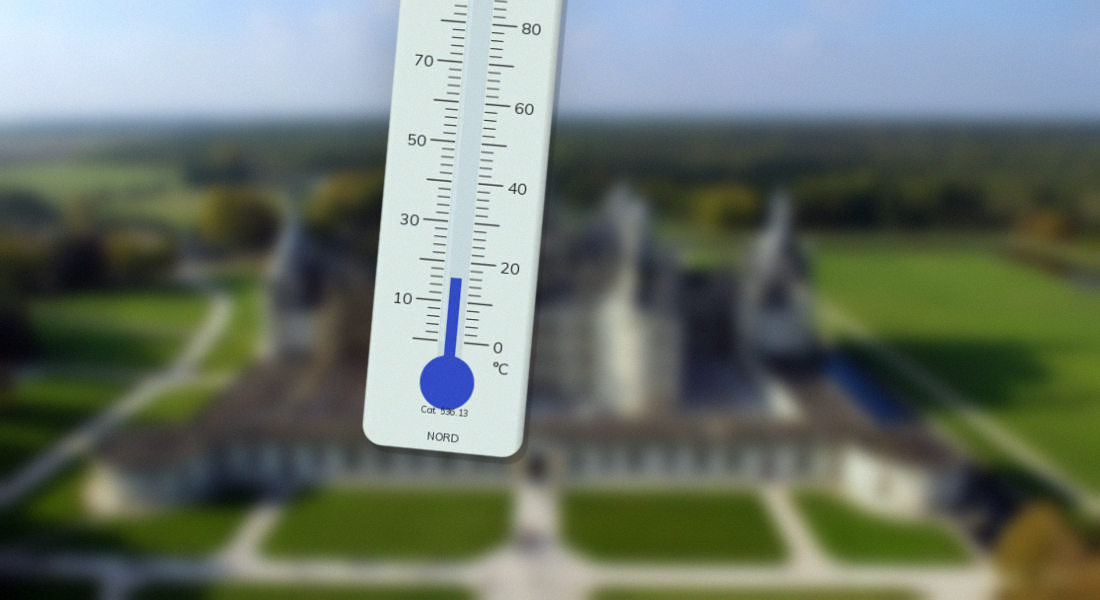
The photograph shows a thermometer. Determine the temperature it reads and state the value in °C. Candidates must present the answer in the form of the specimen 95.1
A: 16
